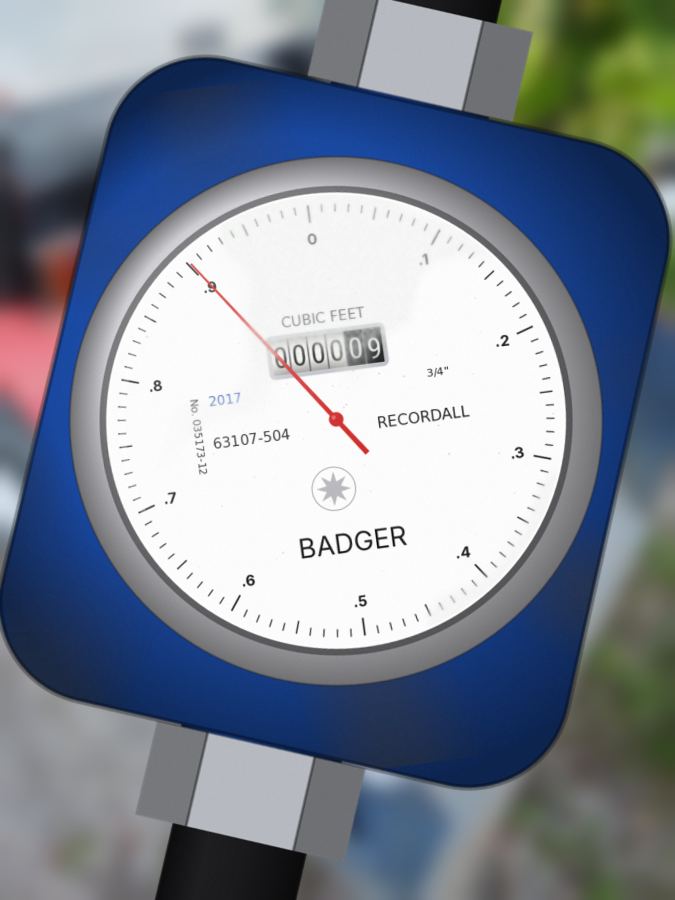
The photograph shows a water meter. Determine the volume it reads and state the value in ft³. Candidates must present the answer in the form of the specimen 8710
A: 8.90
